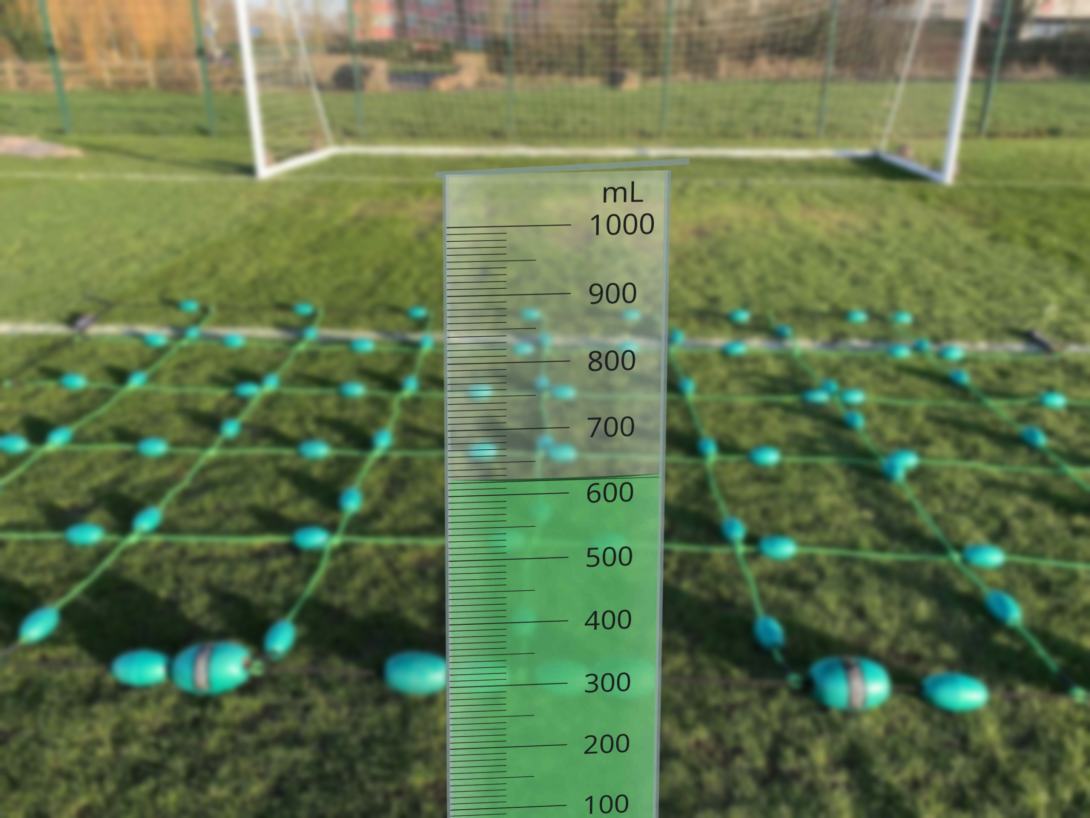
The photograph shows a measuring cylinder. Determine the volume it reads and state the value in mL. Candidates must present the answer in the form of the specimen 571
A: 620
